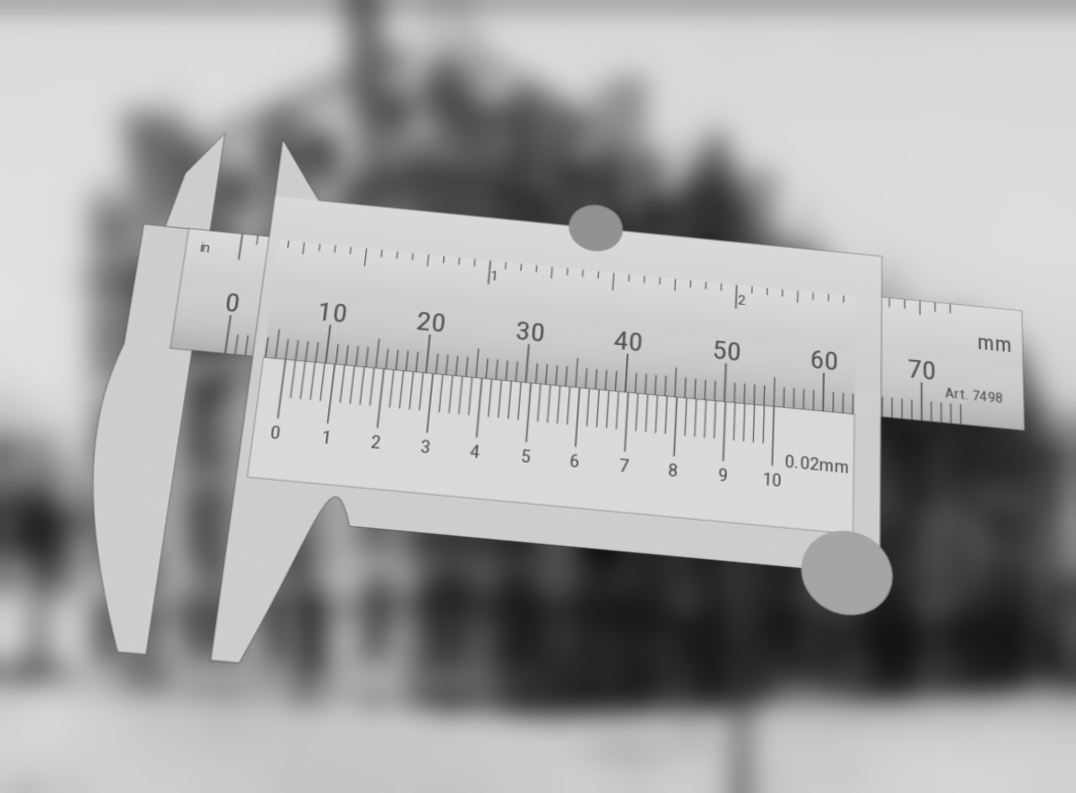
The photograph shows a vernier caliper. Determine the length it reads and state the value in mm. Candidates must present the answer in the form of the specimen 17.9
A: 6.0
